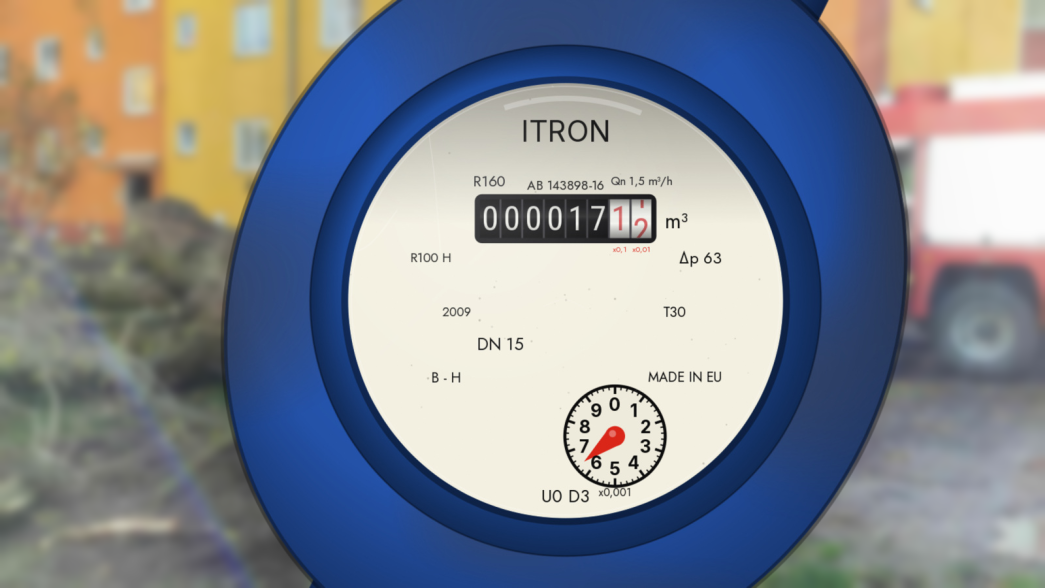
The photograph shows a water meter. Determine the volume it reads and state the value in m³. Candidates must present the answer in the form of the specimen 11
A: 17.116
